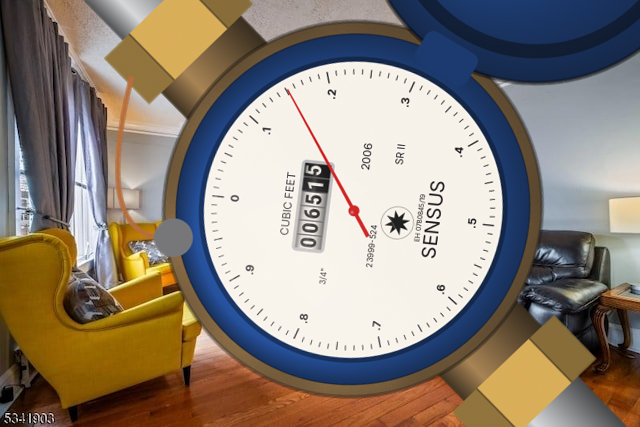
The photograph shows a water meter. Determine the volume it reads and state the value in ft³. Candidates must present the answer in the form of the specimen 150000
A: 6515.15
